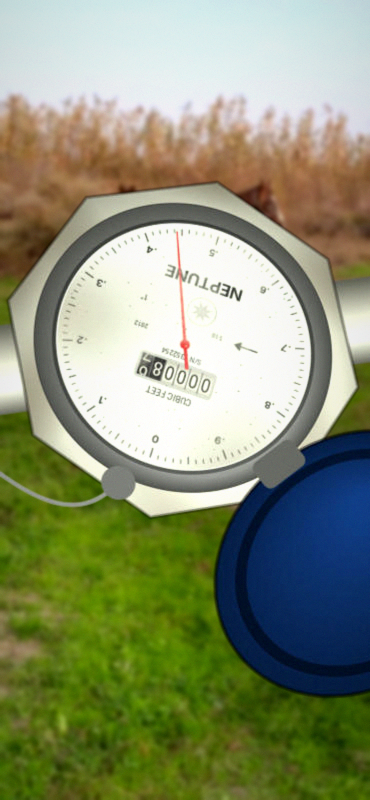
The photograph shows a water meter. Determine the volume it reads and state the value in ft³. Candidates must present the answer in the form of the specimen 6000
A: 86.44
